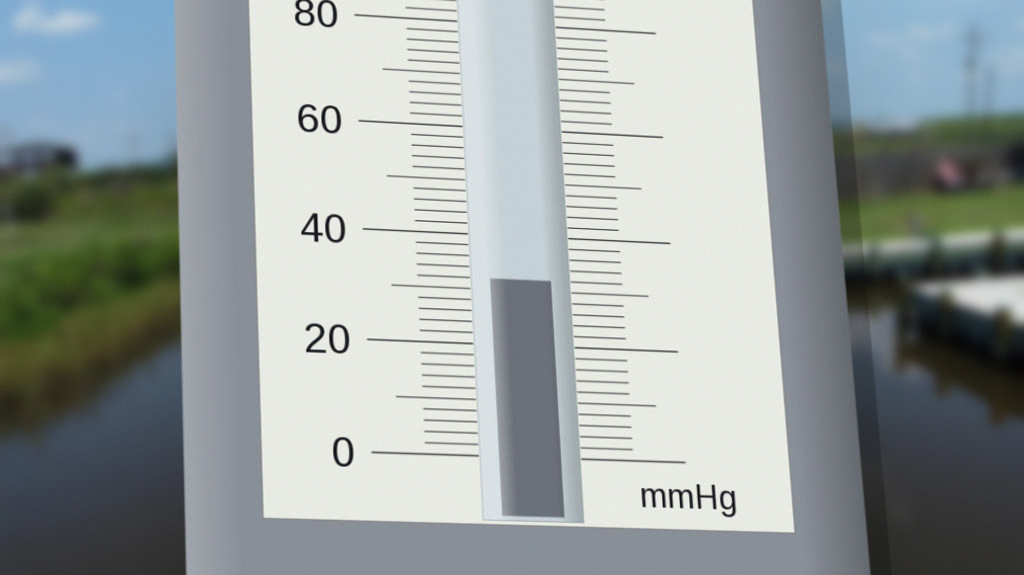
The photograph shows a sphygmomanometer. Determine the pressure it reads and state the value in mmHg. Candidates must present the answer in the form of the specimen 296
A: 32
